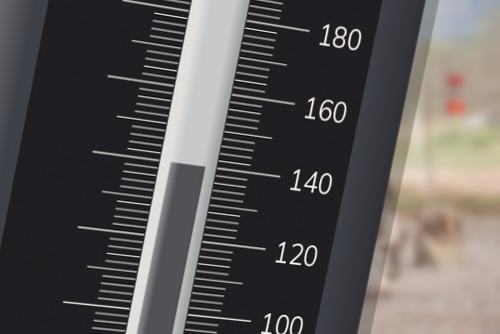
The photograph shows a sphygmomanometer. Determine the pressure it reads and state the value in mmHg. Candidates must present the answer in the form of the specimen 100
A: 140
